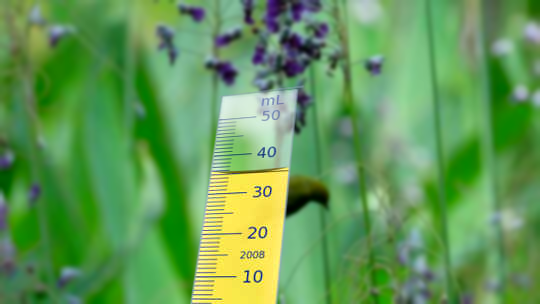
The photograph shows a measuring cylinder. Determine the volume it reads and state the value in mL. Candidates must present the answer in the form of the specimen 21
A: 35
